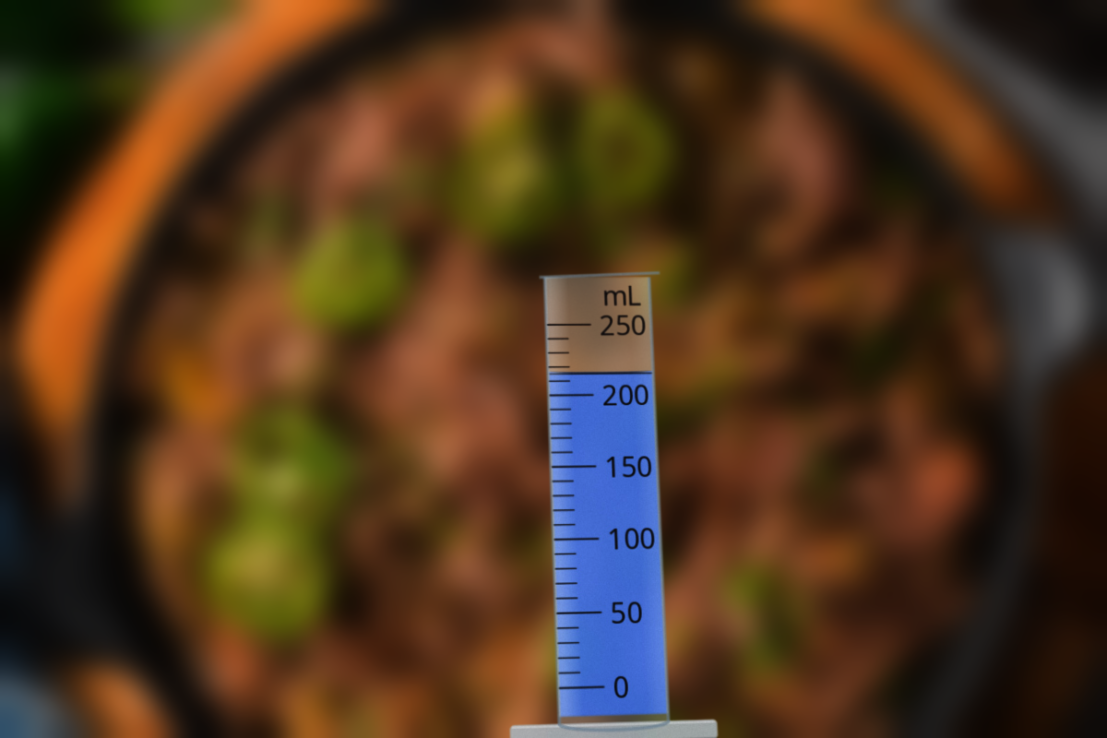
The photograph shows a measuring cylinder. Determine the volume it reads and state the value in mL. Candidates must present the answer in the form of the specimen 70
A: 215
